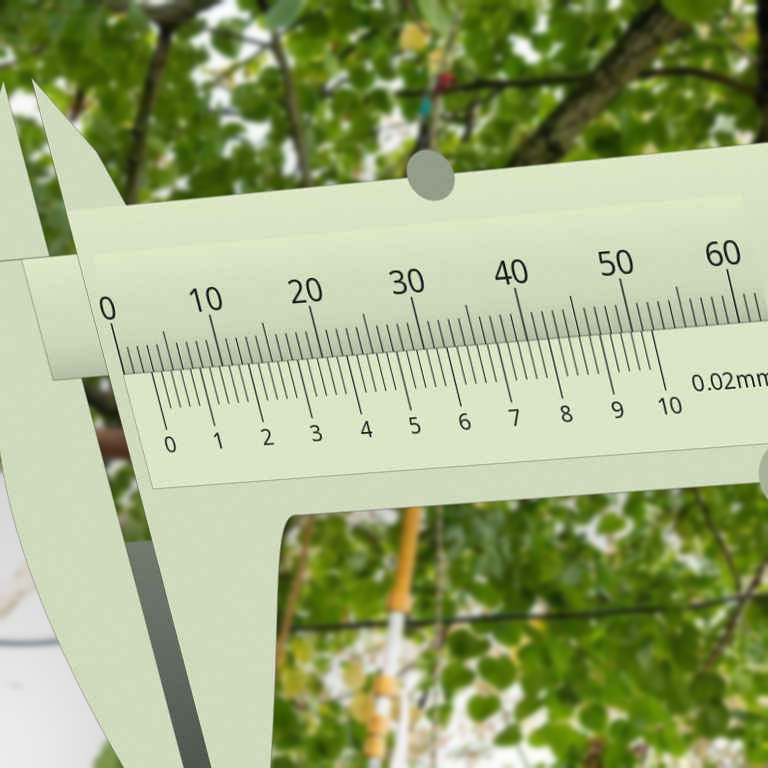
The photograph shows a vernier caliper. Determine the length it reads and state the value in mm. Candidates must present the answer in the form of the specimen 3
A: 2.8
